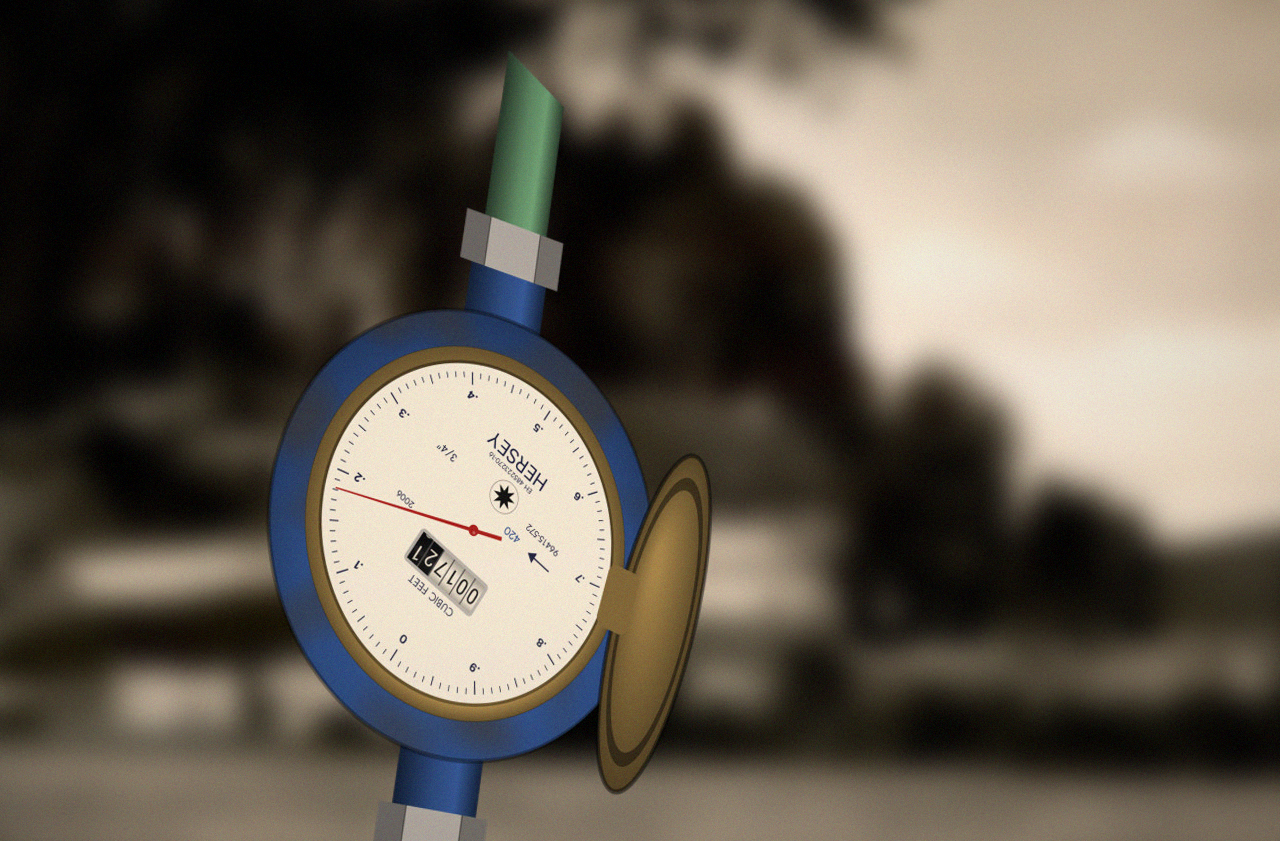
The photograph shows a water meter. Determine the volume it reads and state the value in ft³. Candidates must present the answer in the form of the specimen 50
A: 1721.18
